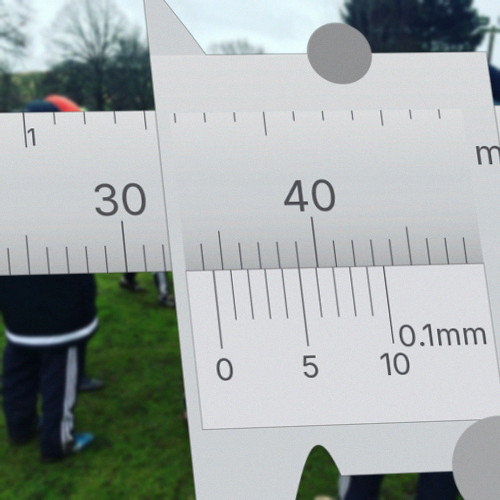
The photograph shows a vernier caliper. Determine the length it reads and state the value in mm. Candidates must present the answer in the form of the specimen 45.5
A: 34.5
